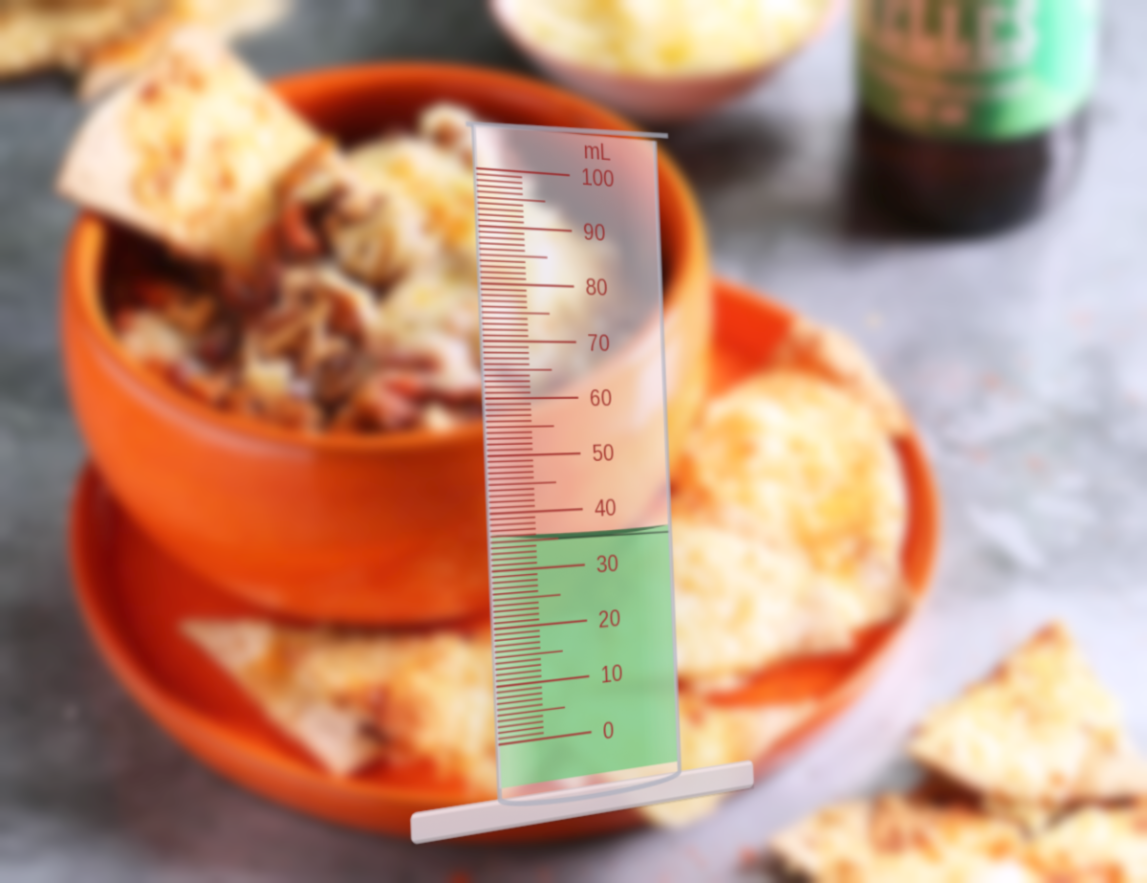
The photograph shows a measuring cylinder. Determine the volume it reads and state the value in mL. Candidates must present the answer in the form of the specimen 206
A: 35
